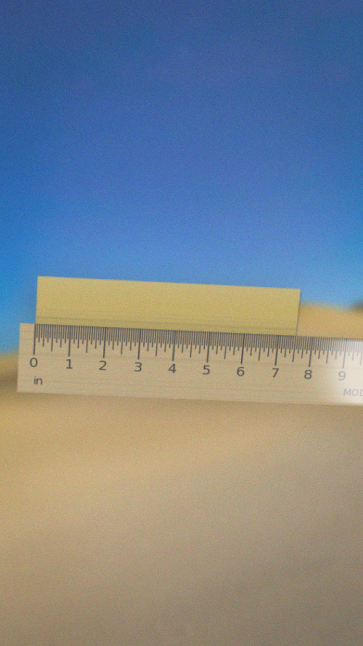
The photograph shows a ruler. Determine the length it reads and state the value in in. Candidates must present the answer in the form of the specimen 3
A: 7.5
